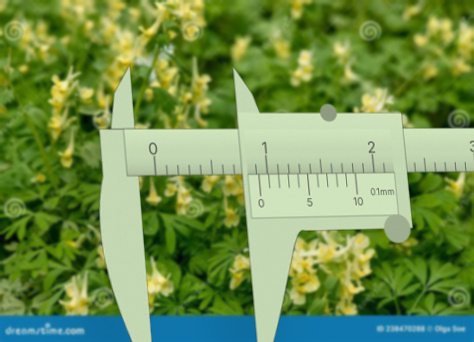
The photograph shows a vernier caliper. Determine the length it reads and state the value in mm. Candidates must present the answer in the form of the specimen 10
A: 9.2
